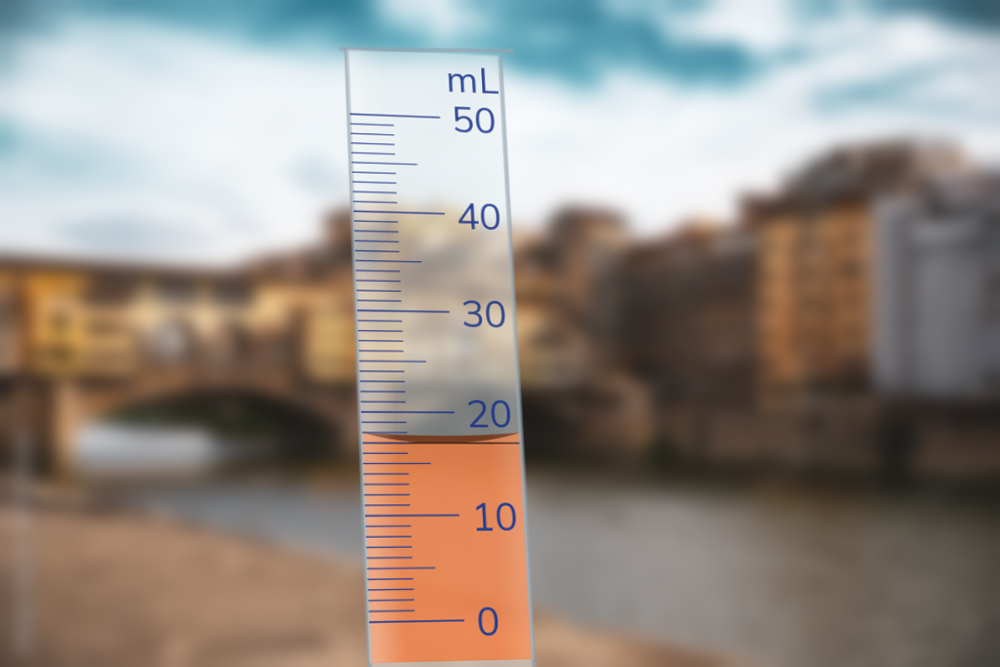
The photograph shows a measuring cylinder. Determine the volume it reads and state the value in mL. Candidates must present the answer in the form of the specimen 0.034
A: 17
